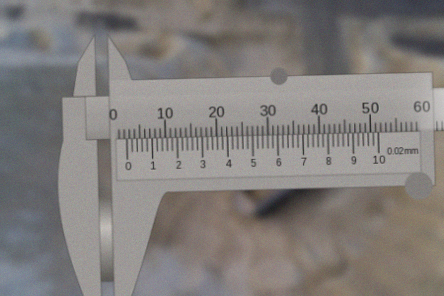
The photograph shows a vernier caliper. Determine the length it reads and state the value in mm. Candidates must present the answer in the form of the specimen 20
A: 2.5
